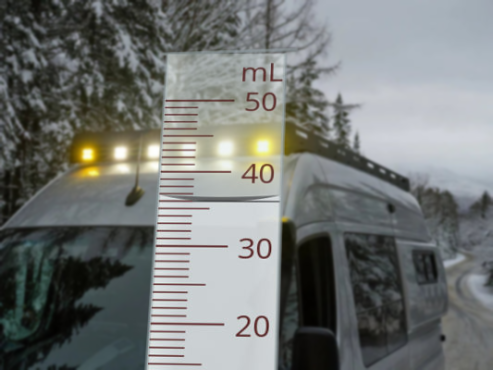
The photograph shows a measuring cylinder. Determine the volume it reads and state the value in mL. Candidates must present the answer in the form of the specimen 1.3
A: 36
